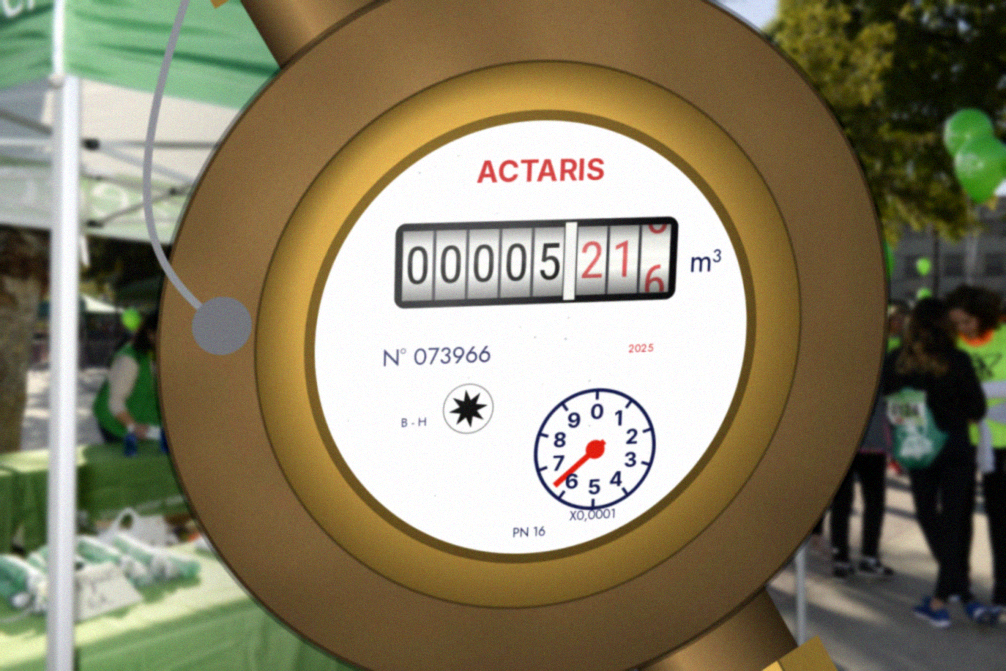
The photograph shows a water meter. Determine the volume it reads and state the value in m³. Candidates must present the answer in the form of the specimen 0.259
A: 5.2156
